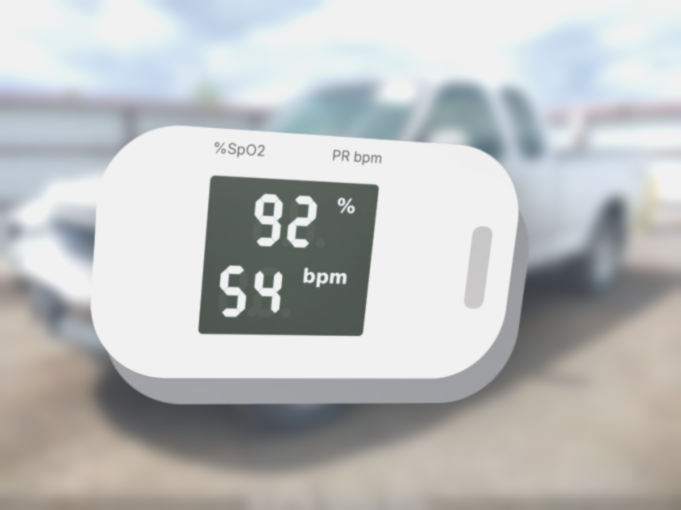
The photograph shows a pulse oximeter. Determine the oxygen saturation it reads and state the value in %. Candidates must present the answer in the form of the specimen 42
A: 92
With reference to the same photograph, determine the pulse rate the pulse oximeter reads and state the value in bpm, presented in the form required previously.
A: 54
